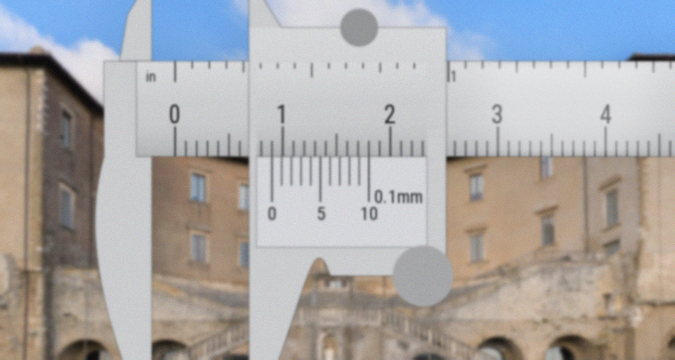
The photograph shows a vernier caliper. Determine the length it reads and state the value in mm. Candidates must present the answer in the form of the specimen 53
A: 9.0
